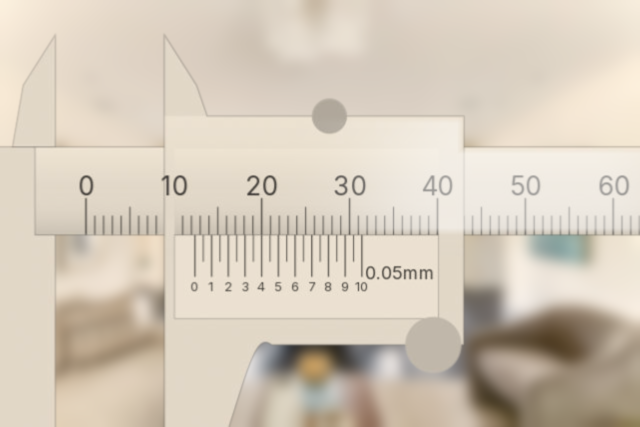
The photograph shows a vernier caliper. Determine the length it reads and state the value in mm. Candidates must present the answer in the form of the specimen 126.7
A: 12.4
